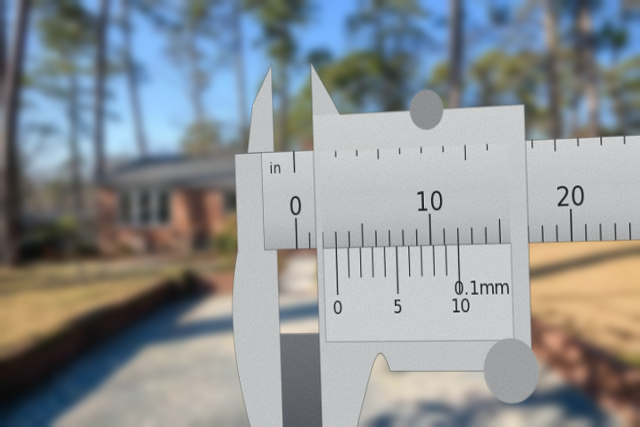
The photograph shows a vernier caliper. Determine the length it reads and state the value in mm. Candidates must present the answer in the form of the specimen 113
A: 3.0
